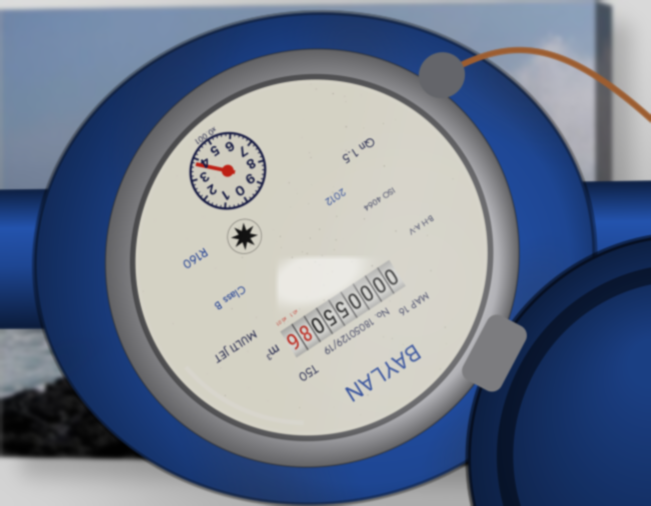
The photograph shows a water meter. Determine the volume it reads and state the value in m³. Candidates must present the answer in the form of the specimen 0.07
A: 550.863
